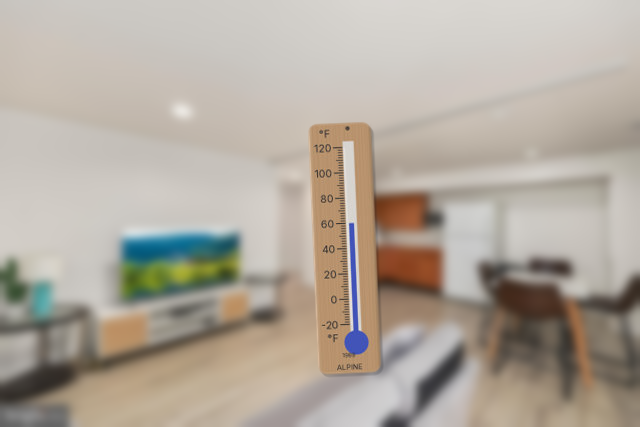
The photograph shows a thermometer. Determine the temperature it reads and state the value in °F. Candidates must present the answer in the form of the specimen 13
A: 60
